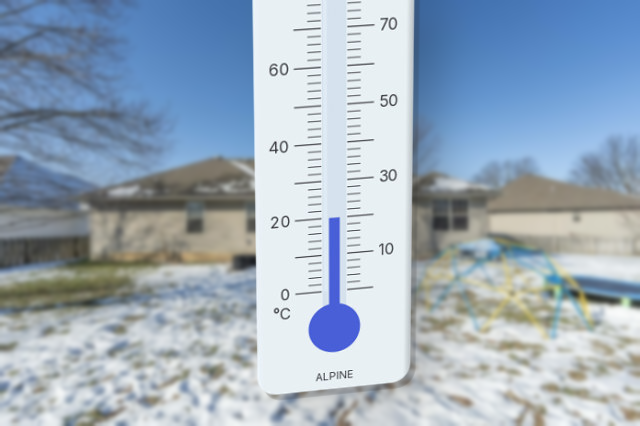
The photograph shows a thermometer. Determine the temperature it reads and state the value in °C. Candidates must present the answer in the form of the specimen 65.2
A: 20
